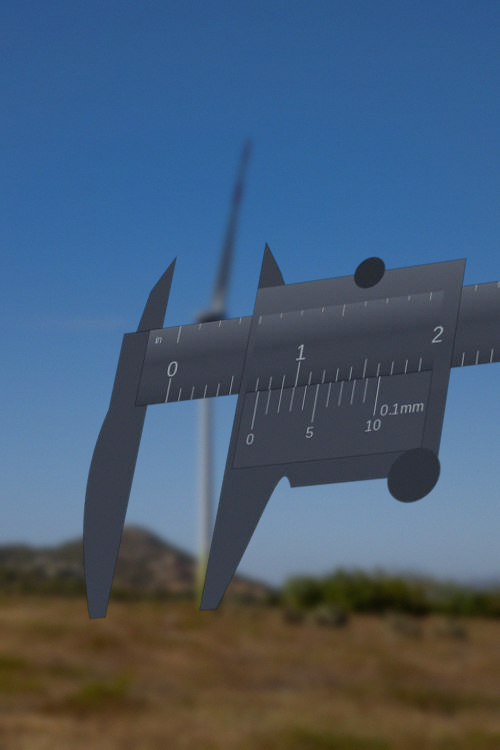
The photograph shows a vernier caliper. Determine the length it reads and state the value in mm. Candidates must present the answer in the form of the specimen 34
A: 7.2
